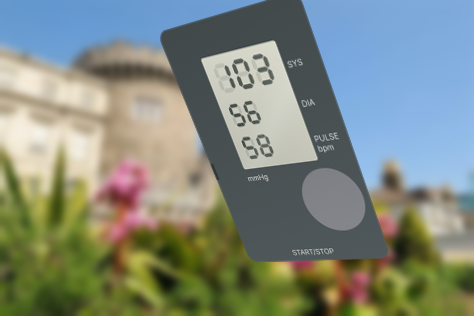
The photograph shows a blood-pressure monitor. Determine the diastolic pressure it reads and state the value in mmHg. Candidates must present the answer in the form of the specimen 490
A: 56
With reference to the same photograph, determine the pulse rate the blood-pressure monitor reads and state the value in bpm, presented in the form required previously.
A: 58
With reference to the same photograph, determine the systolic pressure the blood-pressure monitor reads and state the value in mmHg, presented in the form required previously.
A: 103
